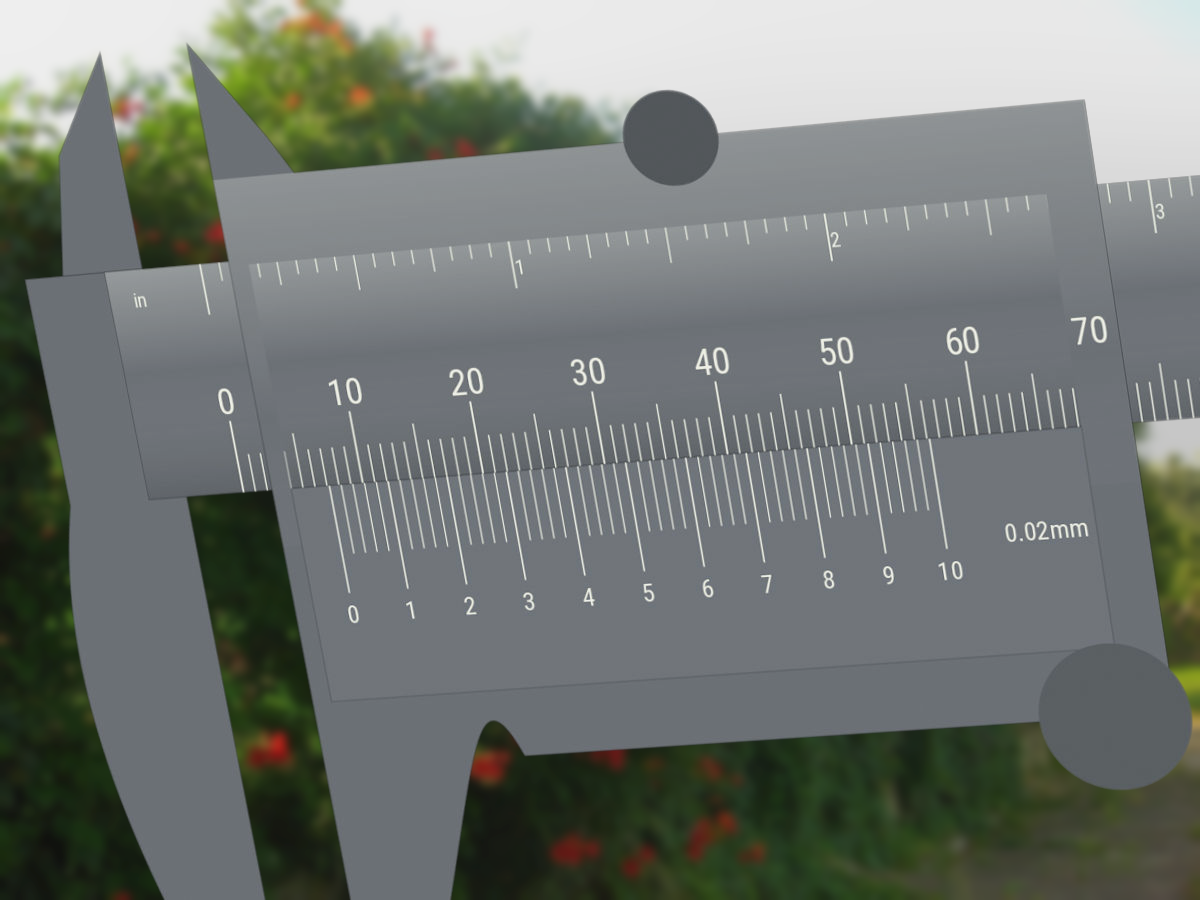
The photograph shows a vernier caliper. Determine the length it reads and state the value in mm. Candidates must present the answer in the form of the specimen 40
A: 7.2
